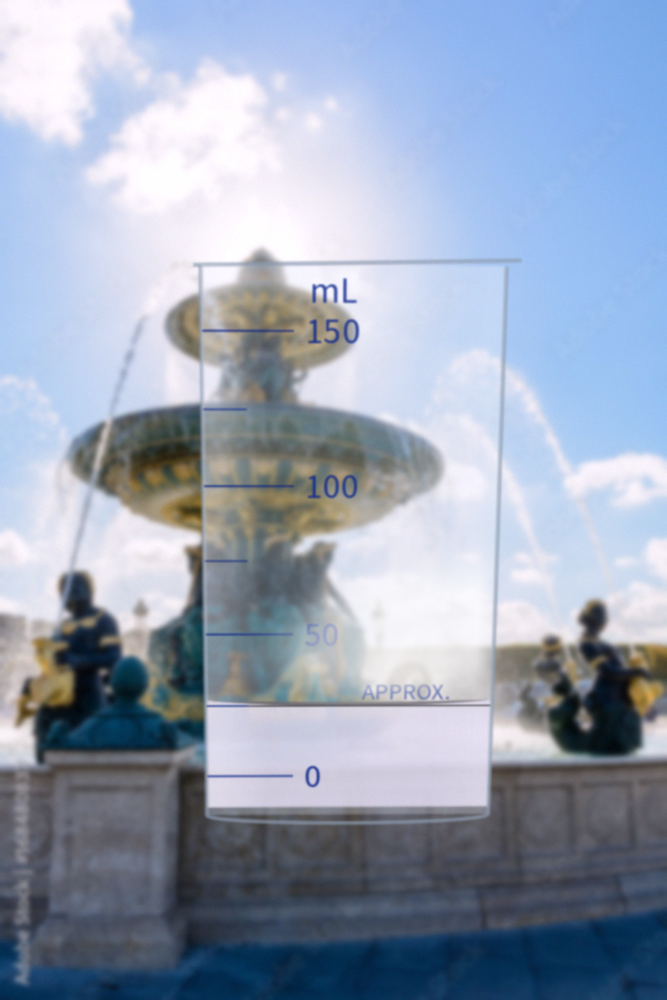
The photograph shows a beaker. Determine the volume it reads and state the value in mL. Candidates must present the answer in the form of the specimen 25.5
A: 25
